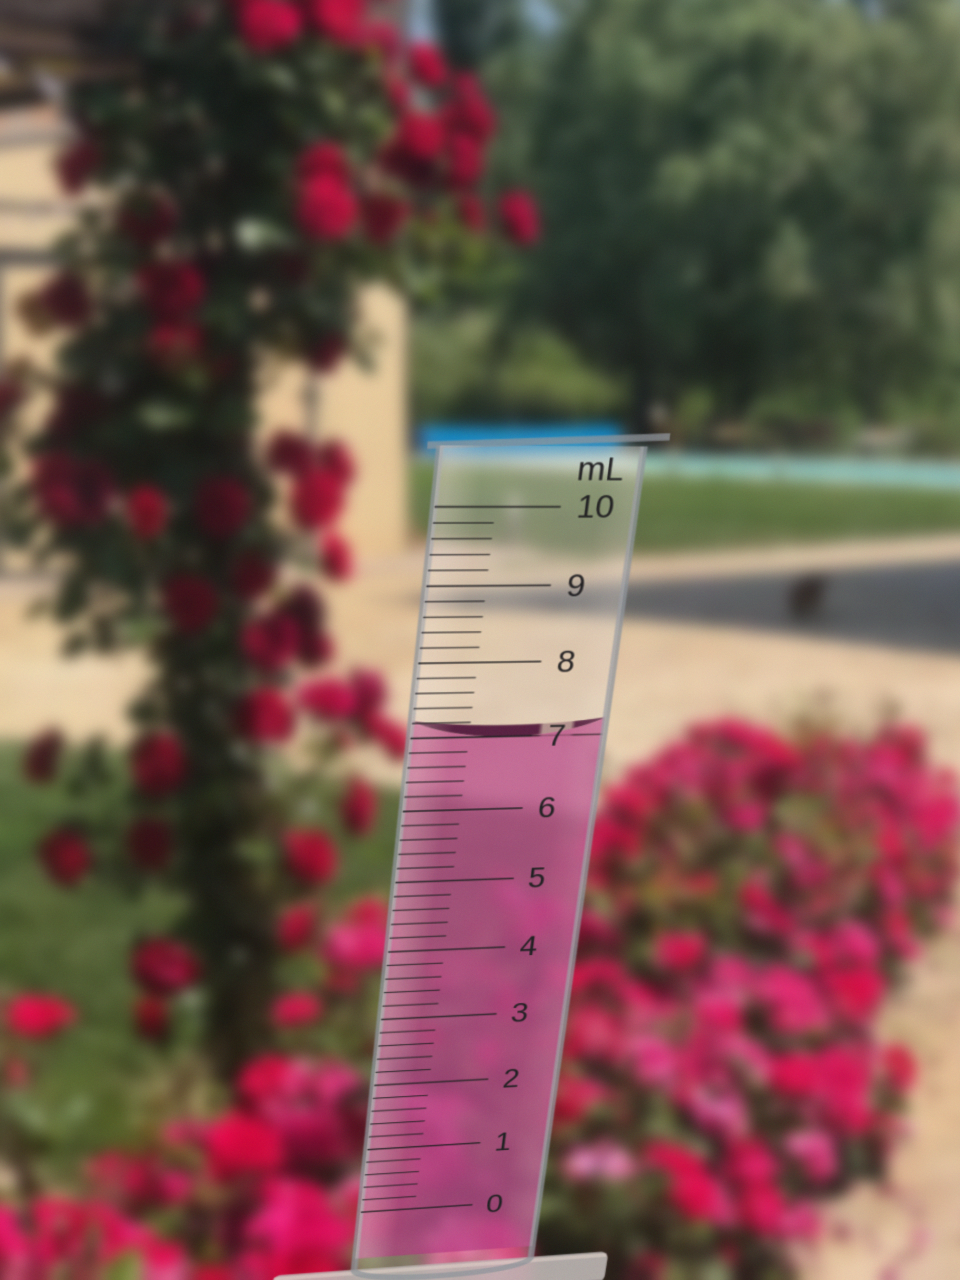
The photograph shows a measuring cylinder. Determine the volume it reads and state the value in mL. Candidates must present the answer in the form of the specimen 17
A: 7
